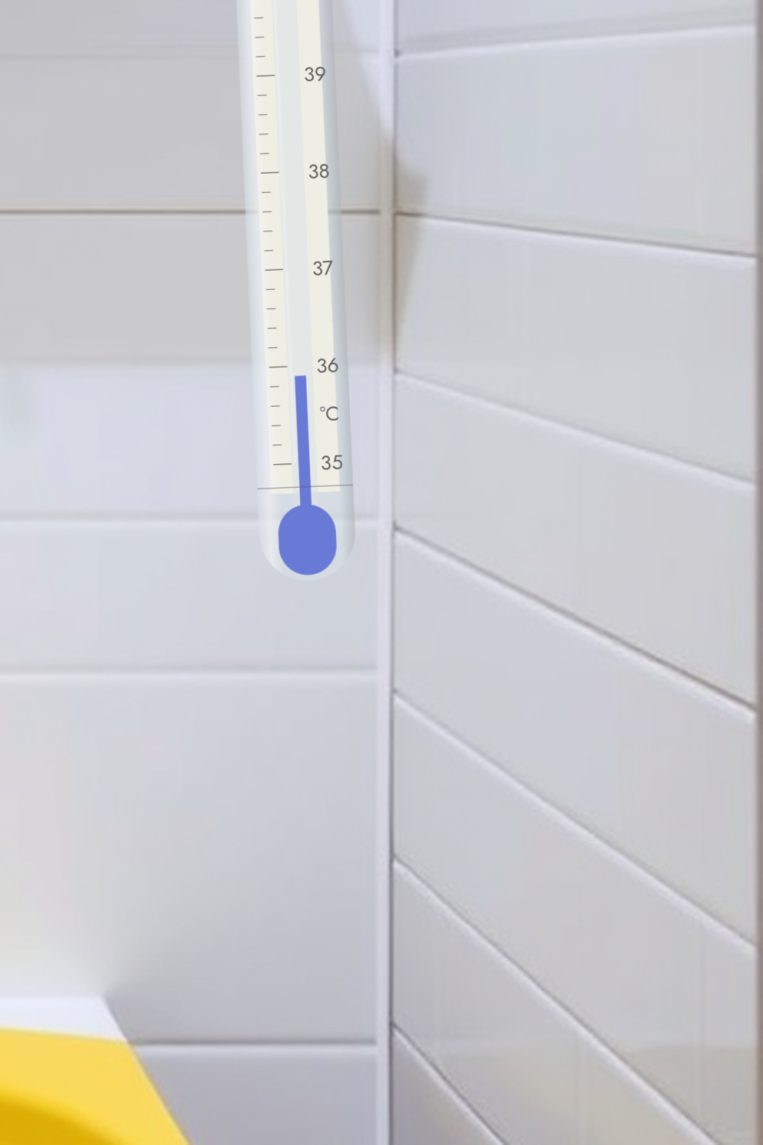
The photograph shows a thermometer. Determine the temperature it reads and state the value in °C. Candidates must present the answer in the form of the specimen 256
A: 35.9
